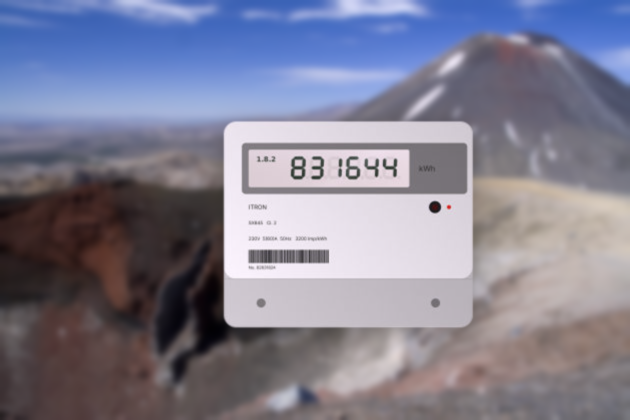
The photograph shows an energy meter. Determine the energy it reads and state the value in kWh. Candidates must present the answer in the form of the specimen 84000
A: 831644
